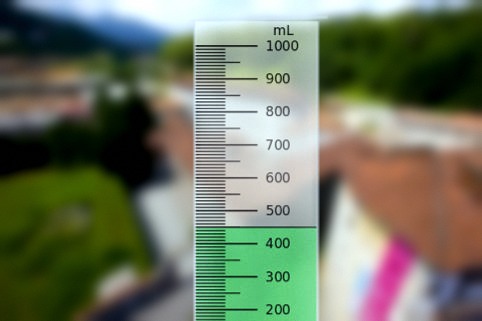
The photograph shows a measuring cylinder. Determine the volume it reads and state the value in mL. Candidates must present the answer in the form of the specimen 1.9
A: 450
